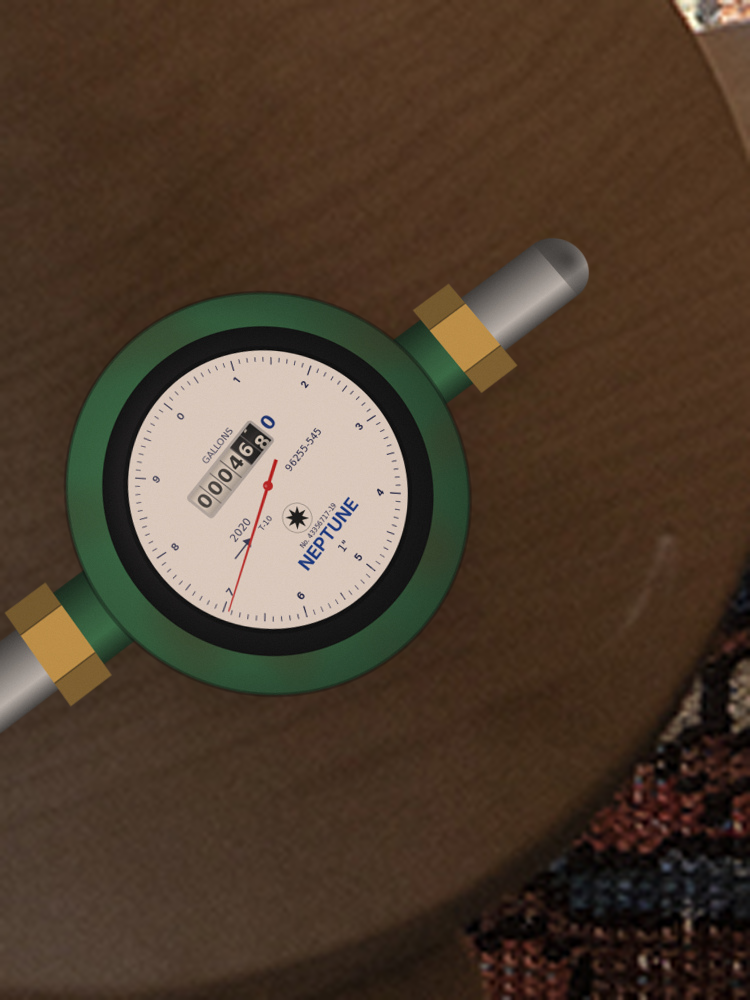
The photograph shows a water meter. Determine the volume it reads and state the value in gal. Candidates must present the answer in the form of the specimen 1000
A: 4676.9
